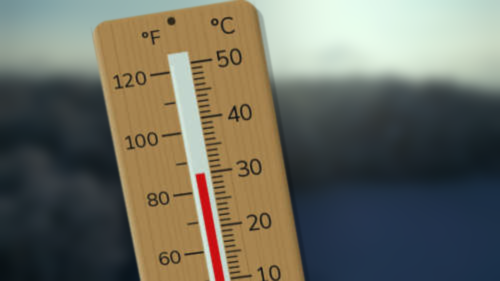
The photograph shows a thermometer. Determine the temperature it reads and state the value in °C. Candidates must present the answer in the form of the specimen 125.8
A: 30
